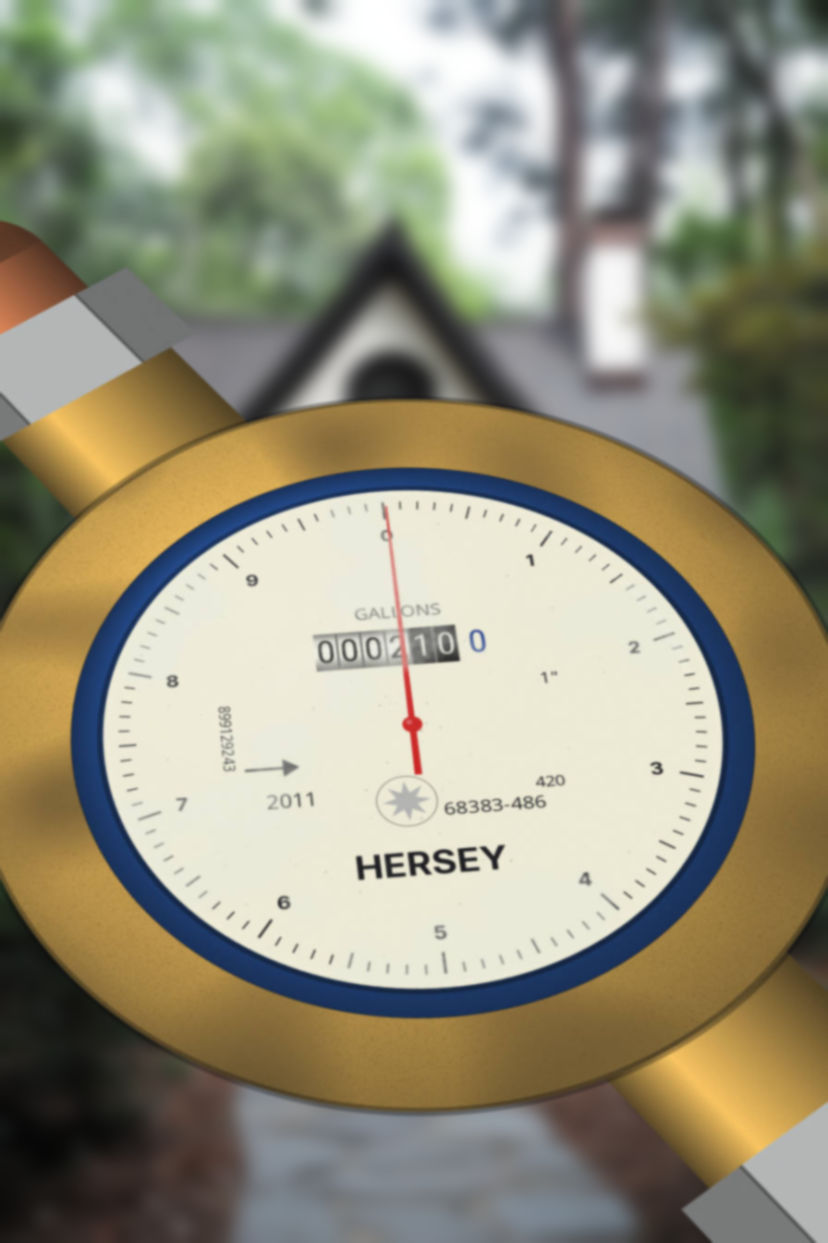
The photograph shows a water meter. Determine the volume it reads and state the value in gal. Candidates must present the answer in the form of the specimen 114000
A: 2100.0
